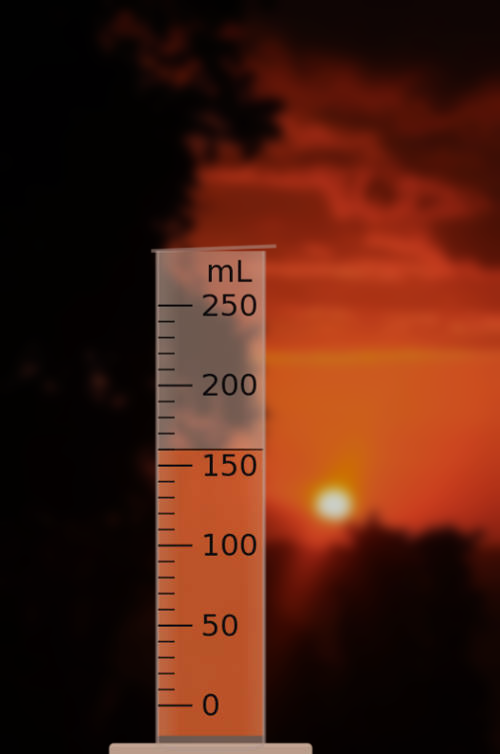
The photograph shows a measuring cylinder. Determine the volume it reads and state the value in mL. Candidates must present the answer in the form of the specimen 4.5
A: 160
